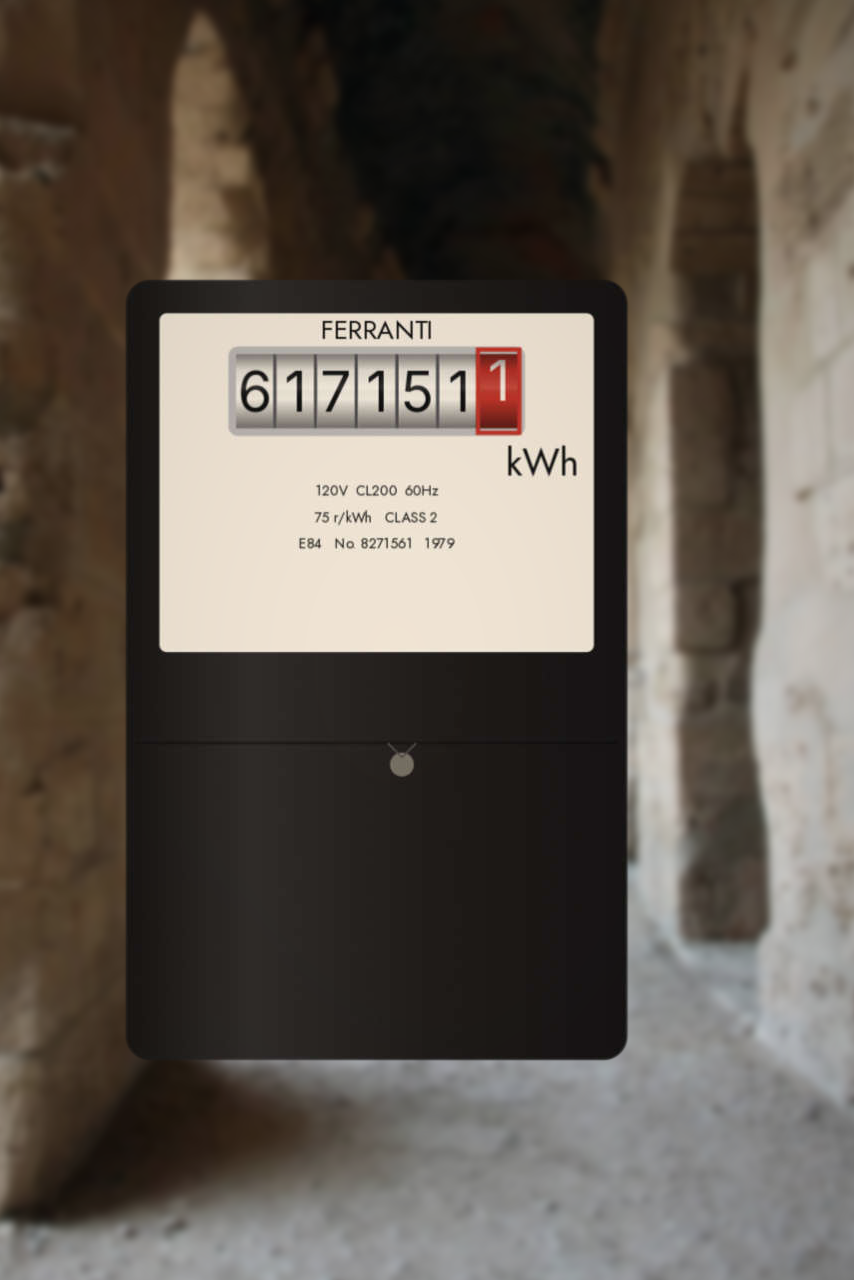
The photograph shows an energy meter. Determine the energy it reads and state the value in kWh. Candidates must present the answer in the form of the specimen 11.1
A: 617151.1
